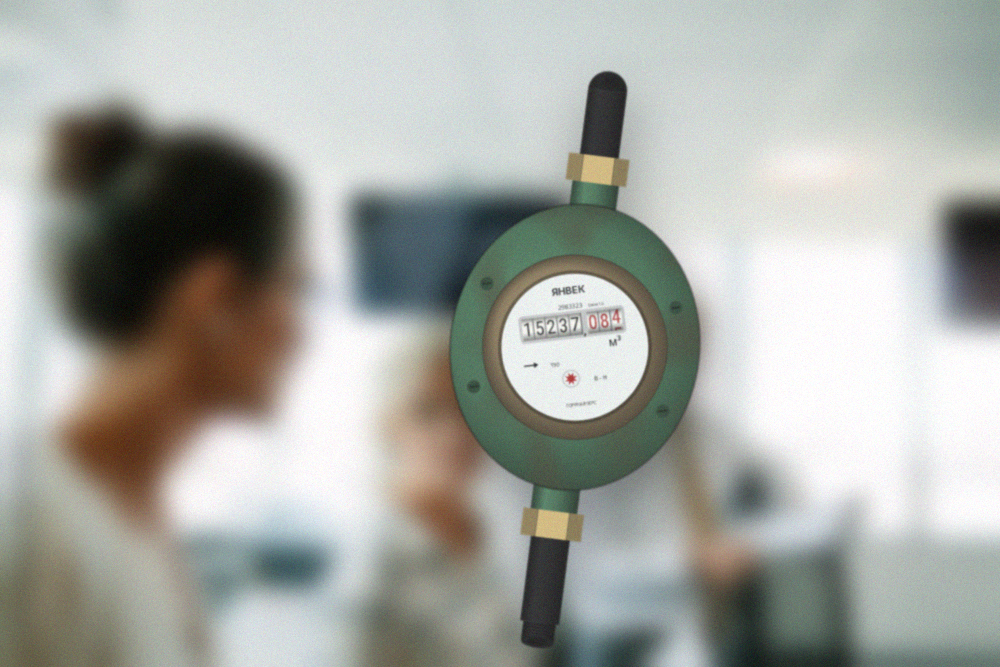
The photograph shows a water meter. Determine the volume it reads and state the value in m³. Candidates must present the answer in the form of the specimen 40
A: 15237.084
